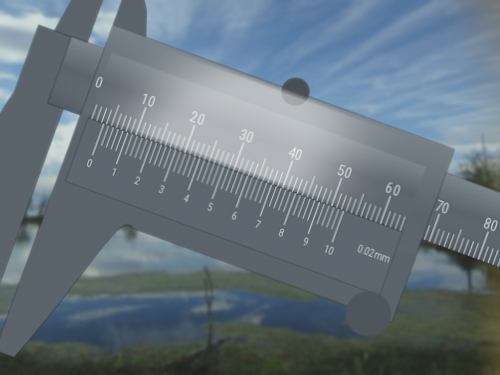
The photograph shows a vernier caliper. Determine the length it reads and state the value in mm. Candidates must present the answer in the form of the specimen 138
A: 3.5
